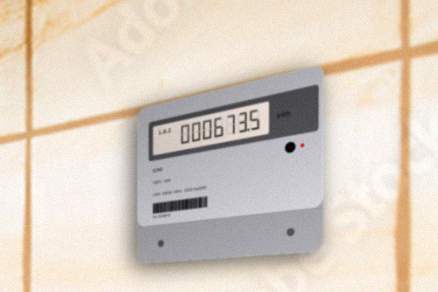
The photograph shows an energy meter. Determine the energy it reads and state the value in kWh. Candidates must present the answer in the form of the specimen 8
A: 673.5
